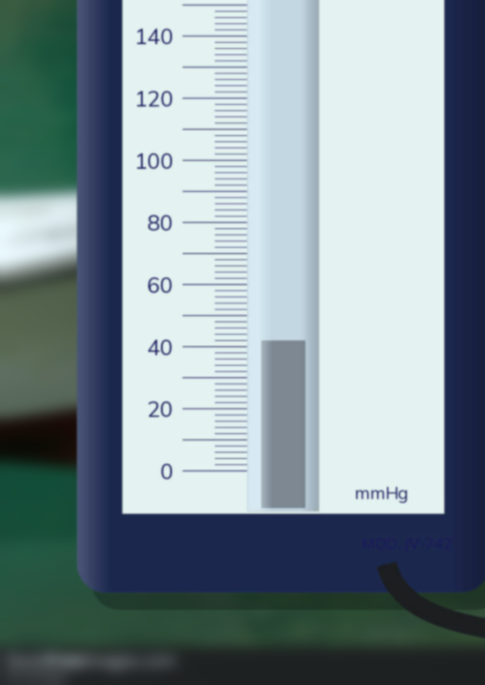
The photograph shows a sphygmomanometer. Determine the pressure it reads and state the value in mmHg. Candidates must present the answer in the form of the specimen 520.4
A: 42
